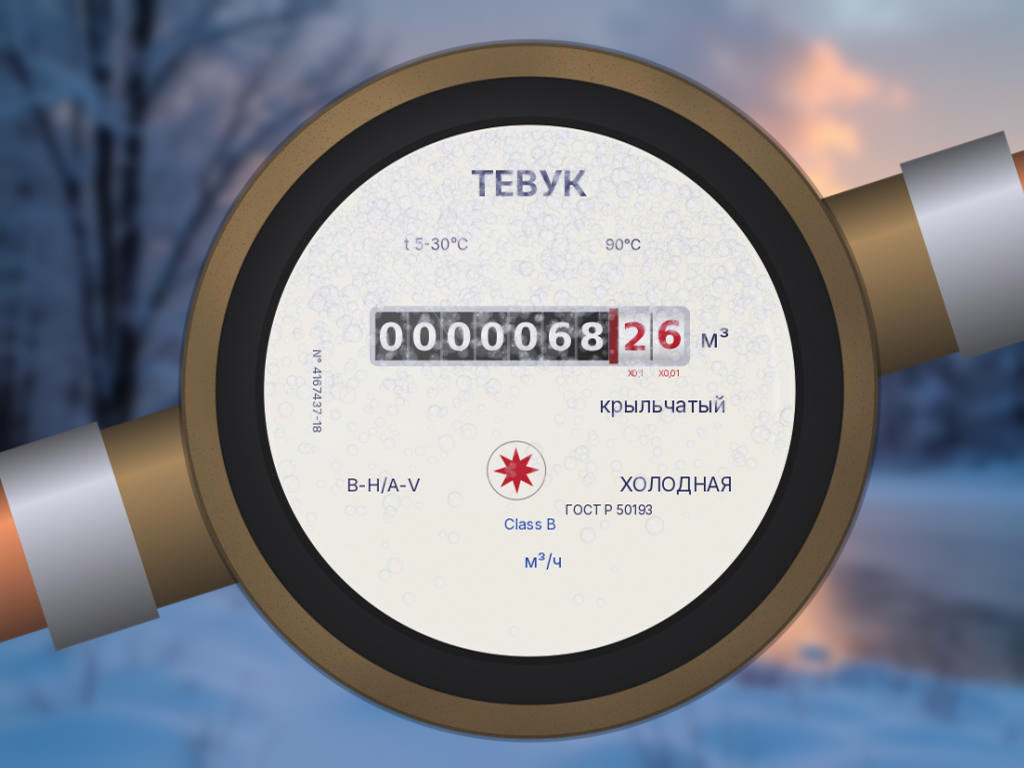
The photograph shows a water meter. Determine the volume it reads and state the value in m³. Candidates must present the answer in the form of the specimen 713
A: 68.26
